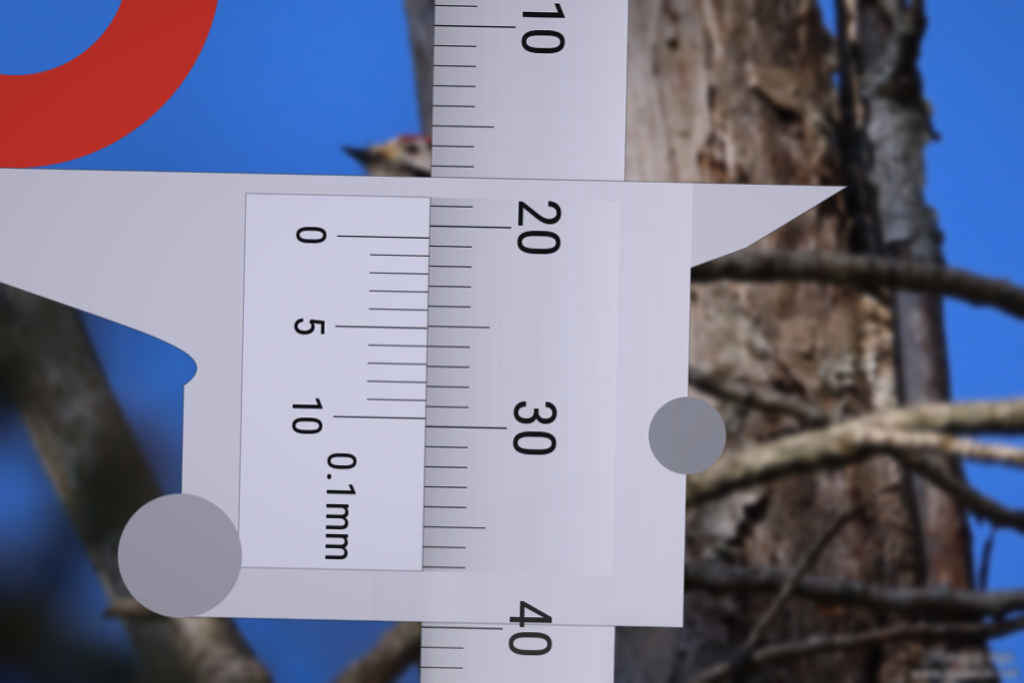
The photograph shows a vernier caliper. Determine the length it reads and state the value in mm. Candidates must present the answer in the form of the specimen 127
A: 20.6
